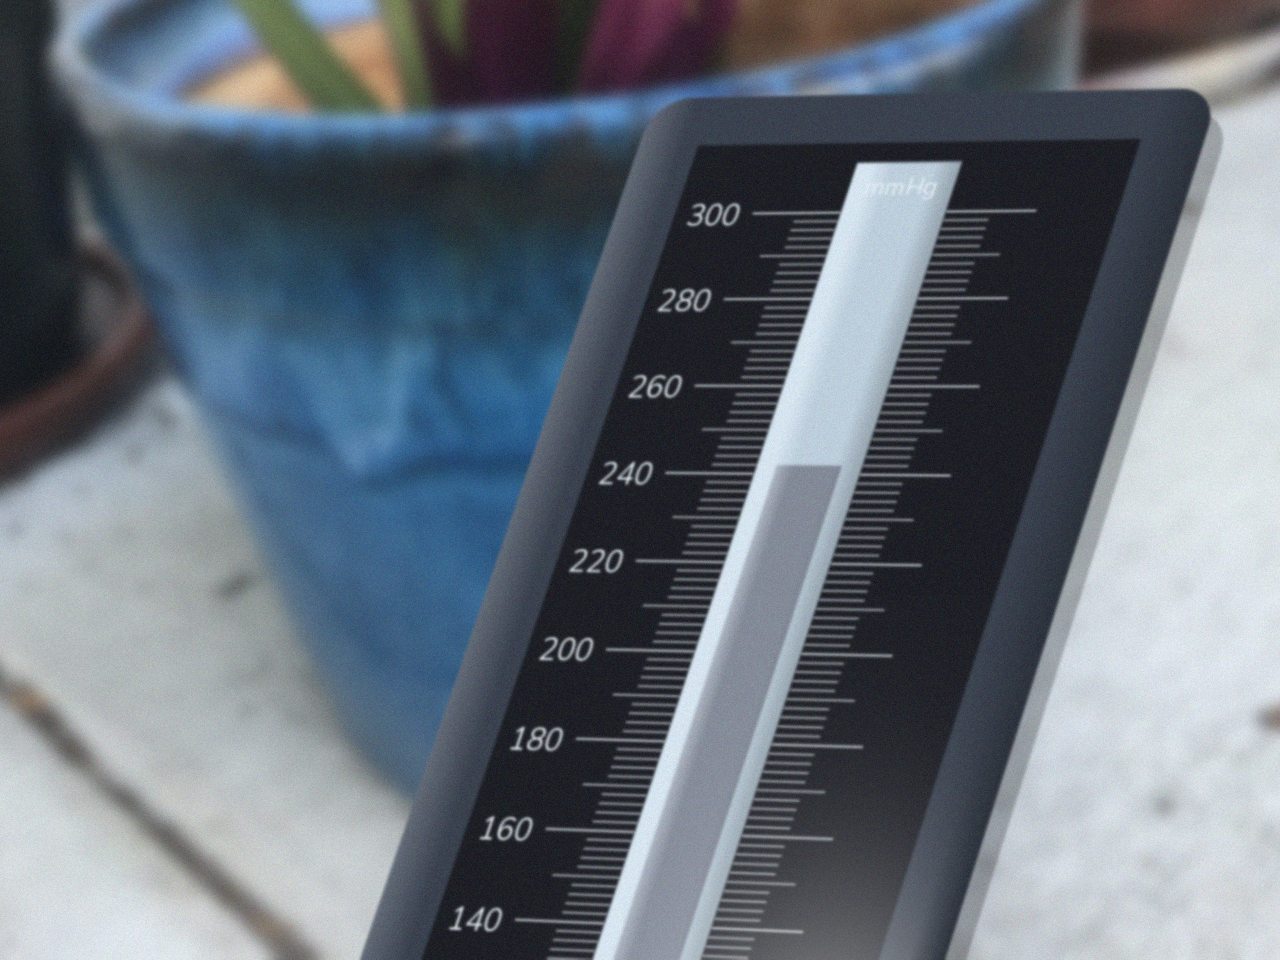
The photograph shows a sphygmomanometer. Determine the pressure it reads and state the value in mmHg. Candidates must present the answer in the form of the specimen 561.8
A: 242
